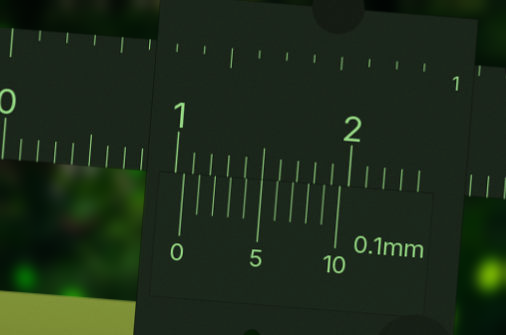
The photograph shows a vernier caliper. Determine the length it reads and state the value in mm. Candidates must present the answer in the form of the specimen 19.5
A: 10.5
